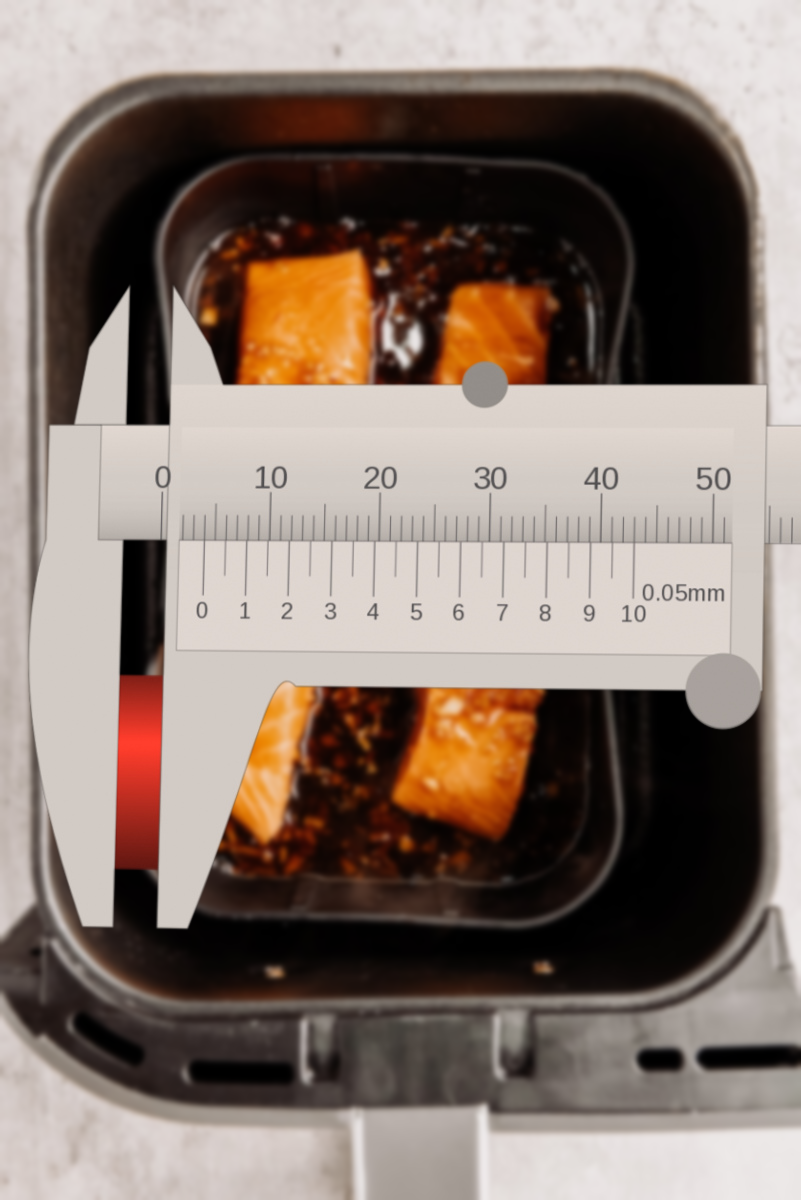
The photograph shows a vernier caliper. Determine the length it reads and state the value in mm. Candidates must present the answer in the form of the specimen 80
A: 4.0
